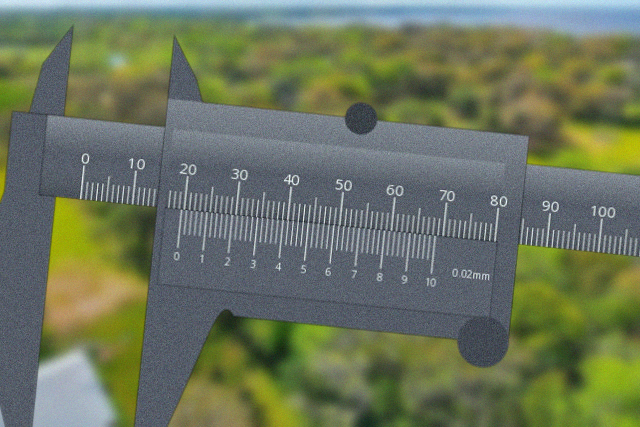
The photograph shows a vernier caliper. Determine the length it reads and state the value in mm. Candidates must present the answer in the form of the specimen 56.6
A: 19.5
